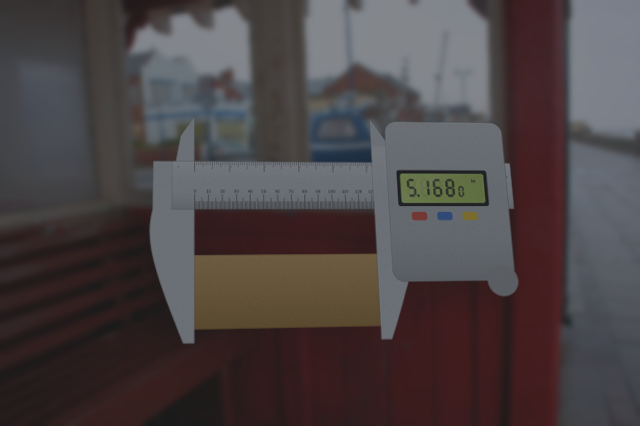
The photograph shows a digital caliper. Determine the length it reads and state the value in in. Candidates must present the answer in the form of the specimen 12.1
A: 5.1680
